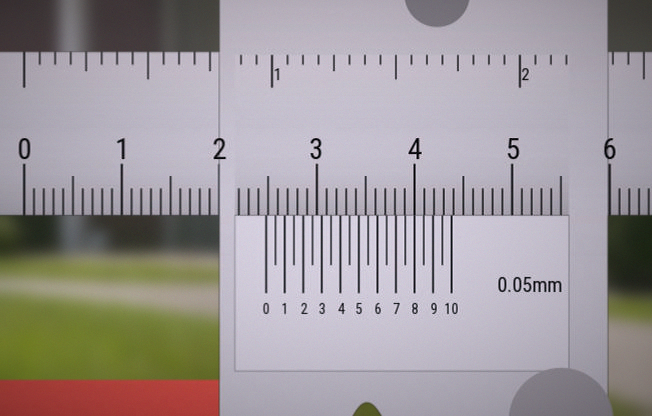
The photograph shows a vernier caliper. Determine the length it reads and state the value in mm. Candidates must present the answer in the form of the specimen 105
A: 24.8
